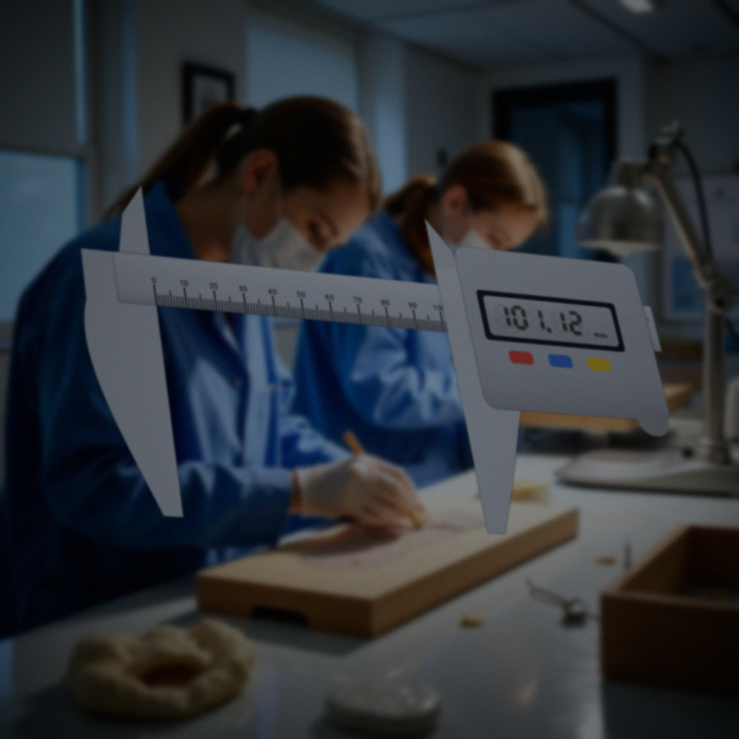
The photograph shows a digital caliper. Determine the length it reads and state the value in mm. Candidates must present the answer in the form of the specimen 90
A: 101.12
